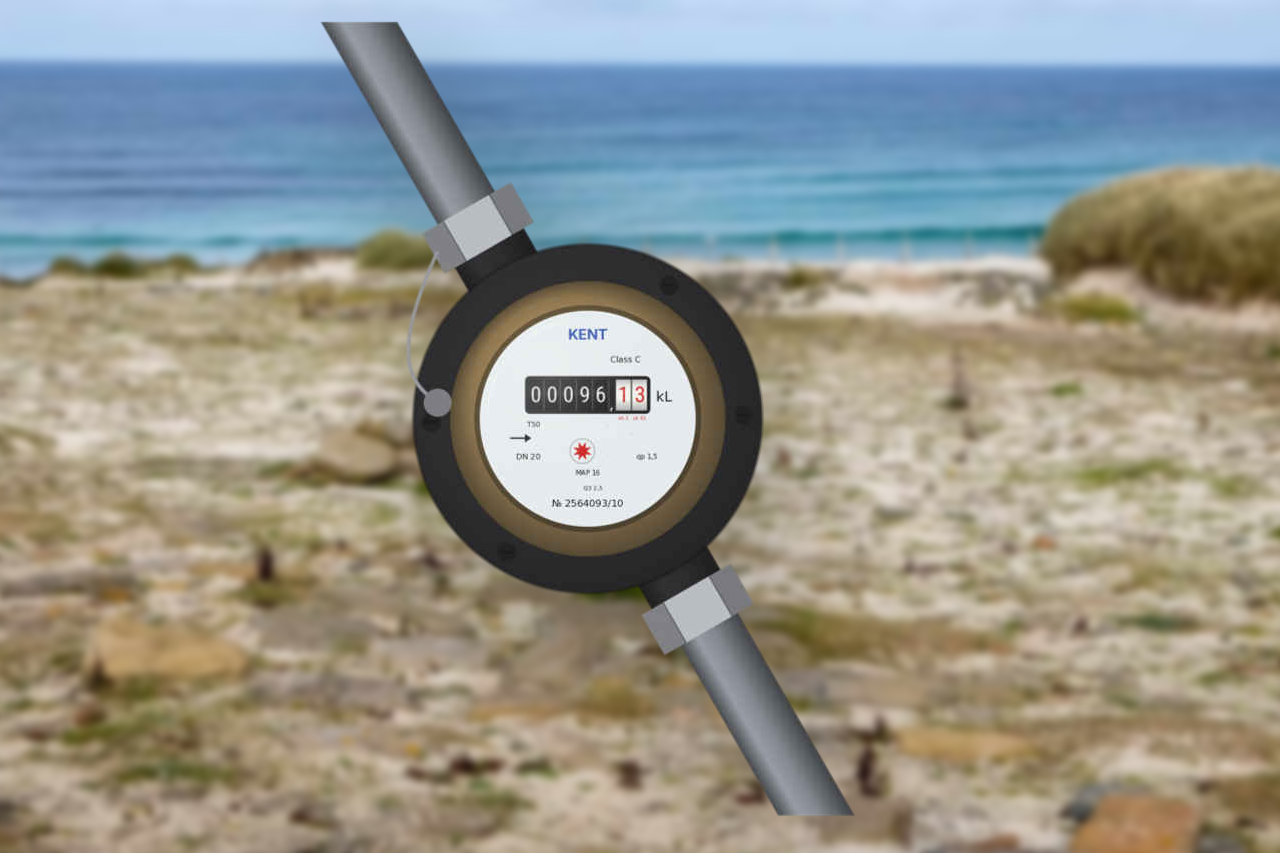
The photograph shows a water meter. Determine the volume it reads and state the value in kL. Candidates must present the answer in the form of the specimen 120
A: 96.13
